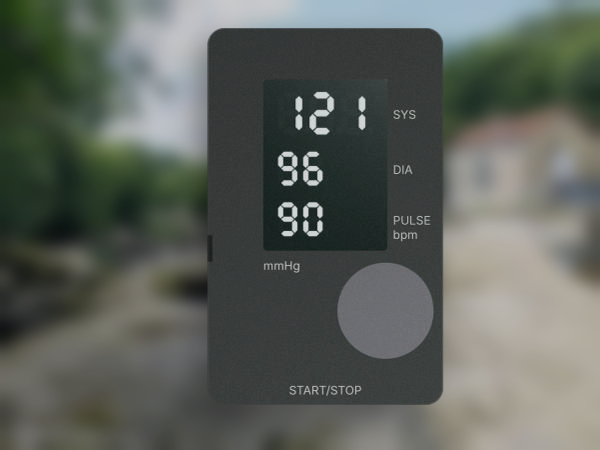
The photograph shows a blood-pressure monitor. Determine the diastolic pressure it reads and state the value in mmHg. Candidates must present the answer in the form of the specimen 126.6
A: 96
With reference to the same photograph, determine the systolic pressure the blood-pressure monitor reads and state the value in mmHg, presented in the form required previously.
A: 121
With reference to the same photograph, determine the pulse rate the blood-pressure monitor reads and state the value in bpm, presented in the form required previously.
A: 90
